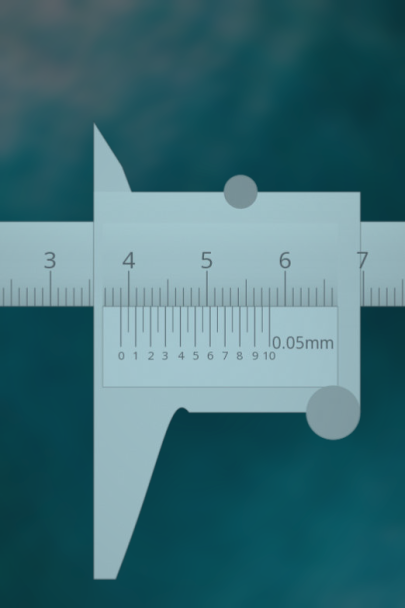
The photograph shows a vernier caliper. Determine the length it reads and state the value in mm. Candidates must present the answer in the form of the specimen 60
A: 39.0
